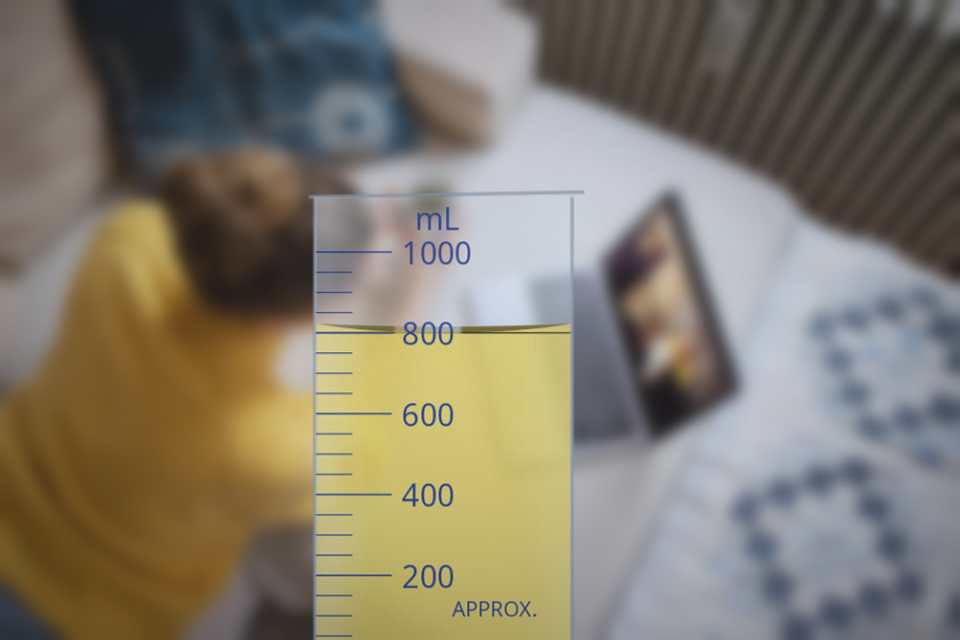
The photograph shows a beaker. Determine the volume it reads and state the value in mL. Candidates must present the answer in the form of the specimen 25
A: 800
